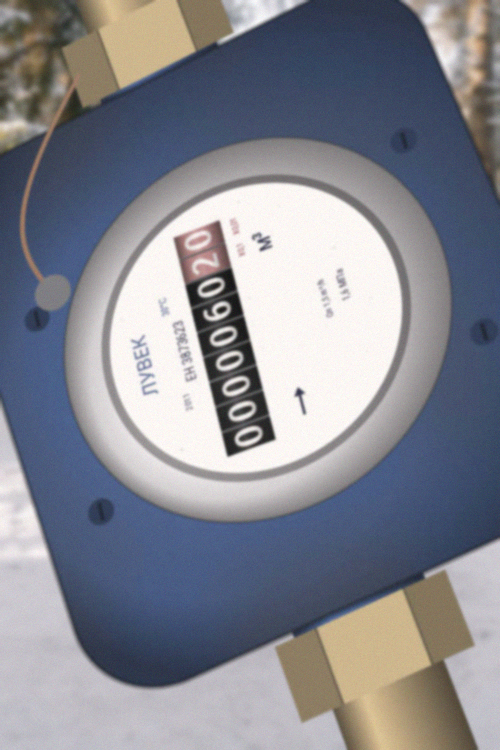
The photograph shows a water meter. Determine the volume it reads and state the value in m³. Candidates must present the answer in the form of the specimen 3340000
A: 60.20
